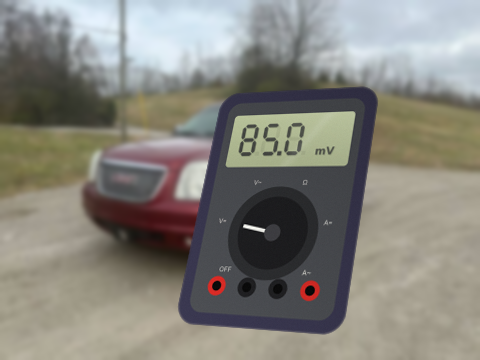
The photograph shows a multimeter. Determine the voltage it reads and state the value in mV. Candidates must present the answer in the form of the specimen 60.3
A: 85.0
